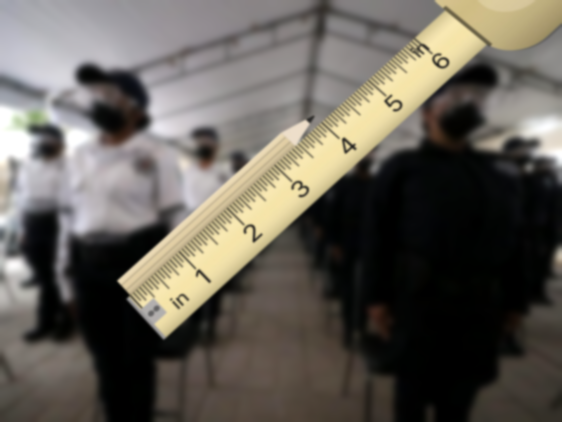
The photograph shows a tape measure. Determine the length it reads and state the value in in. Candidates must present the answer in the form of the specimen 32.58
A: 4
